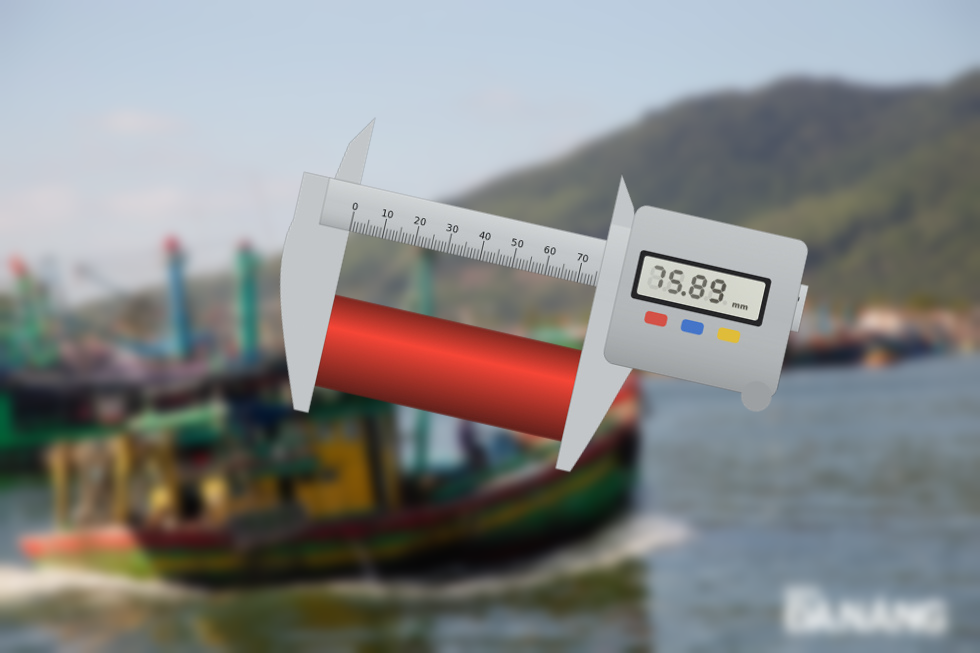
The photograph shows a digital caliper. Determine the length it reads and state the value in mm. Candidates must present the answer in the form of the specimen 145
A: 75.89
